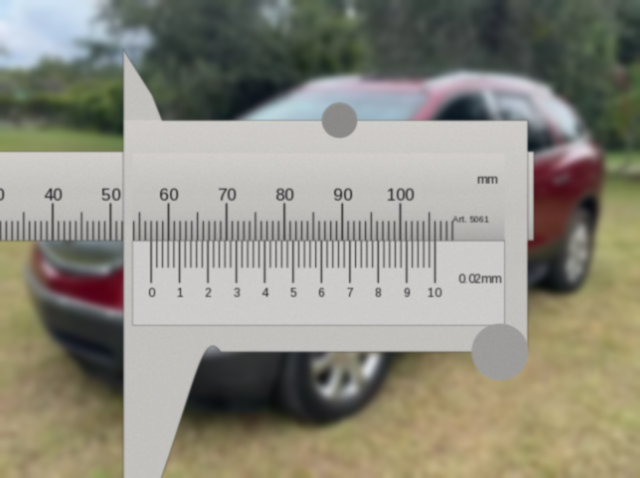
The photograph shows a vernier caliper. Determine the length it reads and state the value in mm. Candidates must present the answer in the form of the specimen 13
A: 57.0
